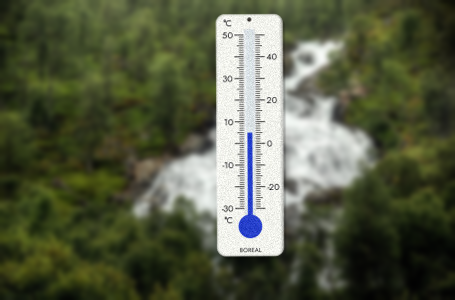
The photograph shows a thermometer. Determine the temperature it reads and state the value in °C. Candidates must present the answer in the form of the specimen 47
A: 5
